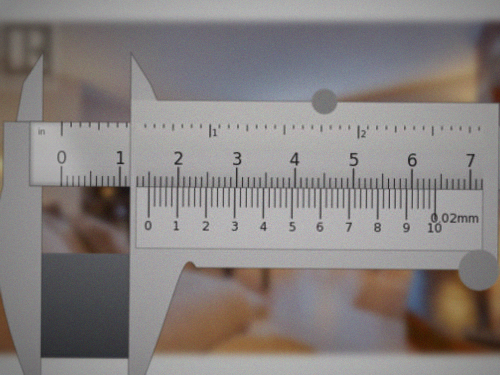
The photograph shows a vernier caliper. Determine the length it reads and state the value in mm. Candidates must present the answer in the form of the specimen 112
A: 15.0
